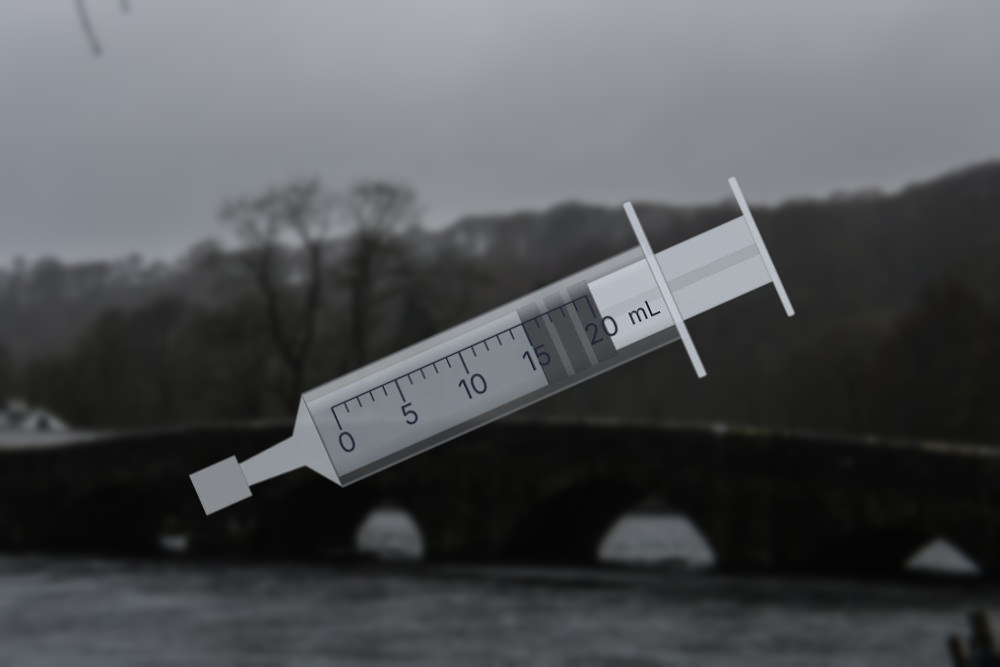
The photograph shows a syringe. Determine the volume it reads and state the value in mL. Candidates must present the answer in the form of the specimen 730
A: 15
